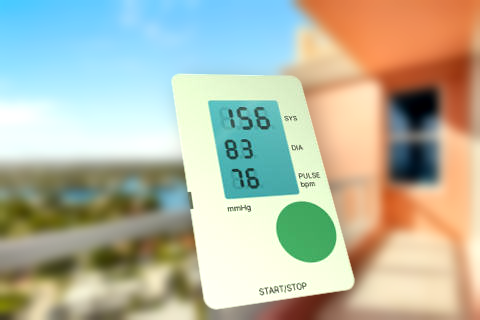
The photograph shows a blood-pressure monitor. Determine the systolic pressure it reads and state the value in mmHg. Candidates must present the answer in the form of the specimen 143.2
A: 156
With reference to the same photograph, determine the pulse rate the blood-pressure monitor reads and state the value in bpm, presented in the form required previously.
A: 76
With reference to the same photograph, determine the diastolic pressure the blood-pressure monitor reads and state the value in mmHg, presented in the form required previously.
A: 83
